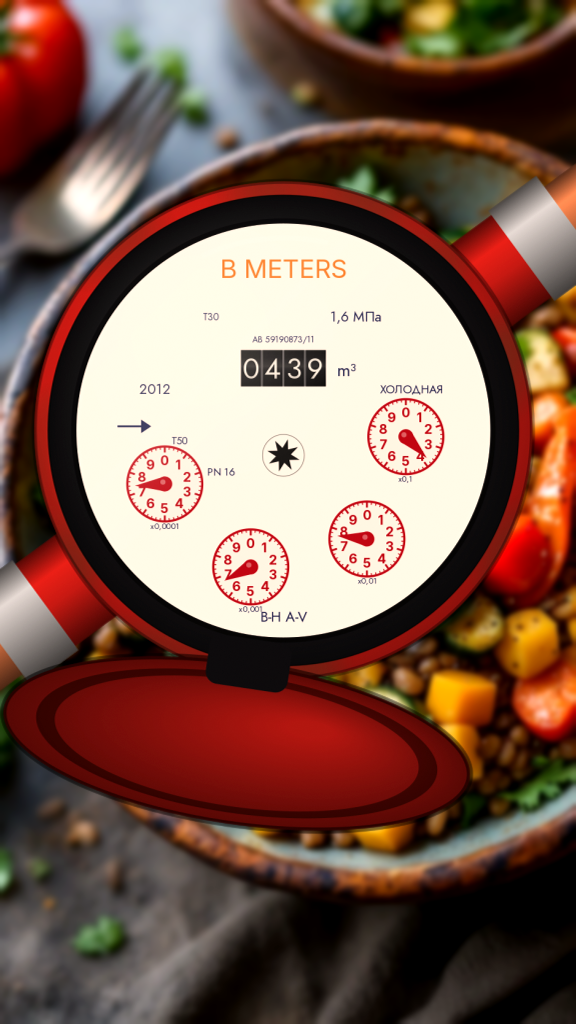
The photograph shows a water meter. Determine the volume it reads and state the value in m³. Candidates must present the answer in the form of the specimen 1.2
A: 439.3767
